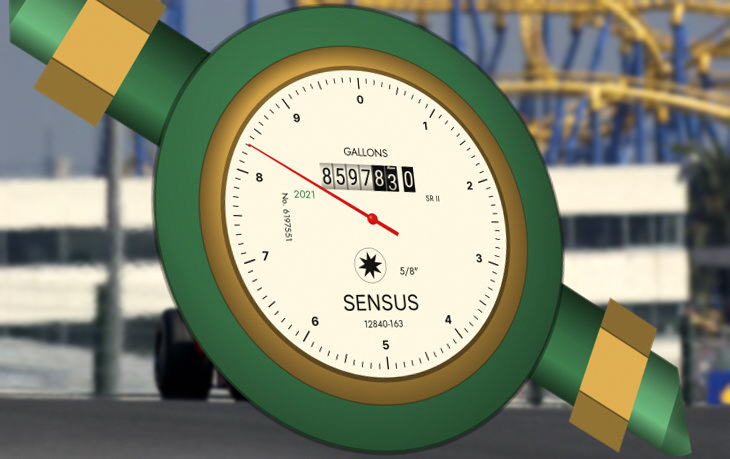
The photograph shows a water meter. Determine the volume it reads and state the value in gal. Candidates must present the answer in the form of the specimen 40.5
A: 8597828.3
